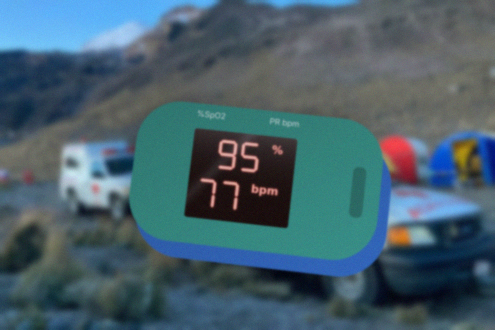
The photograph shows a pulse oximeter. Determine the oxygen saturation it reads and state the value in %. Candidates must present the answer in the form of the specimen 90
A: 95
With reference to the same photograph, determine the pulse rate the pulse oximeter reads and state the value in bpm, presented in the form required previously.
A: 77
